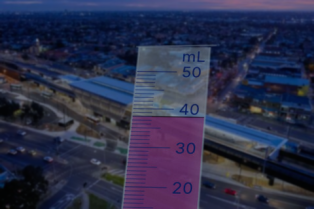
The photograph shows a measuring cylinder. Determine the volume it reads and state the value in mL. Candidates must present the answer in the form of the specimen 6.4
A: 38
